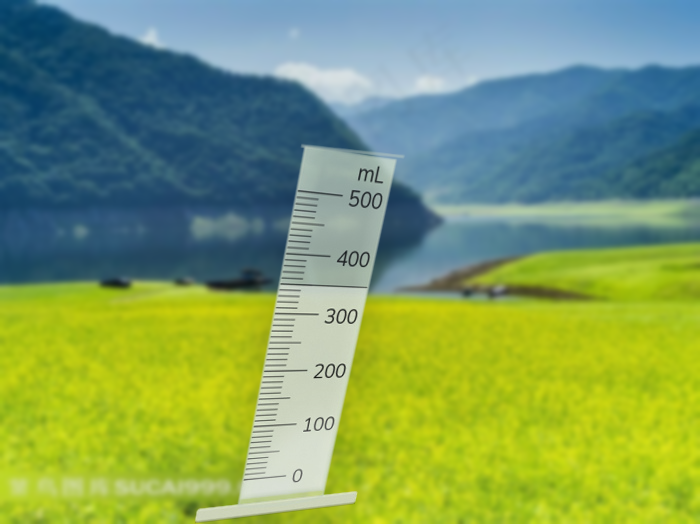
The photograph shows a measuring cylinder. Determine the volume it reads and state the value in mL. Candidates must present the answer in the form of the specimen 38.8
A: 350
